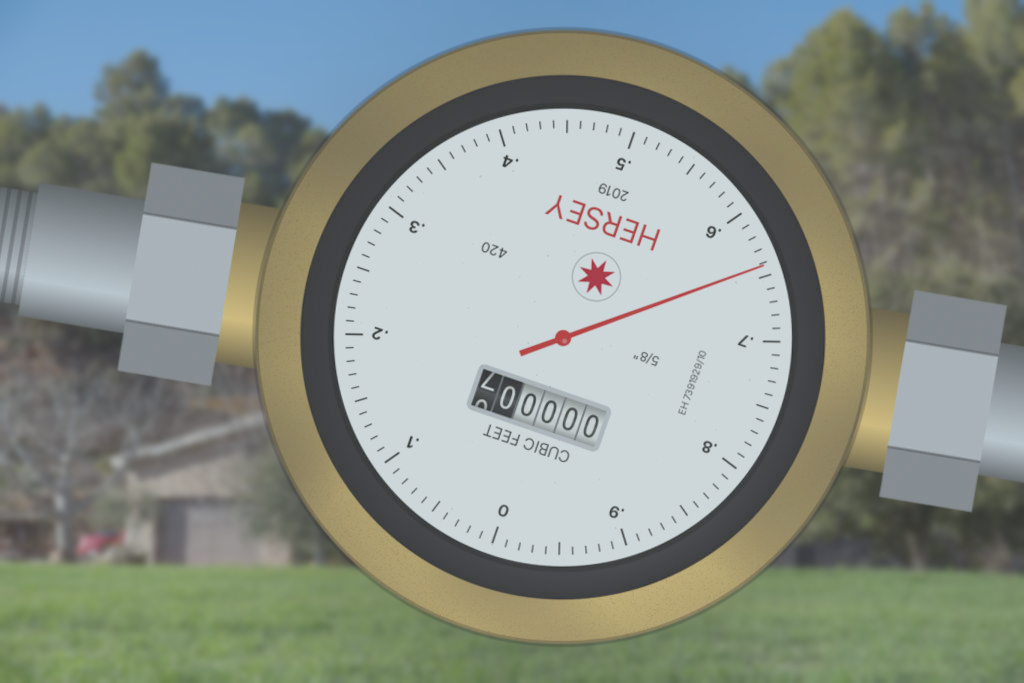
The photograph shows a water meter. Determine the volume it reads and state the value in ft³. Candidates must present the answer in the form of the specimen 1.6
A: 6.64
